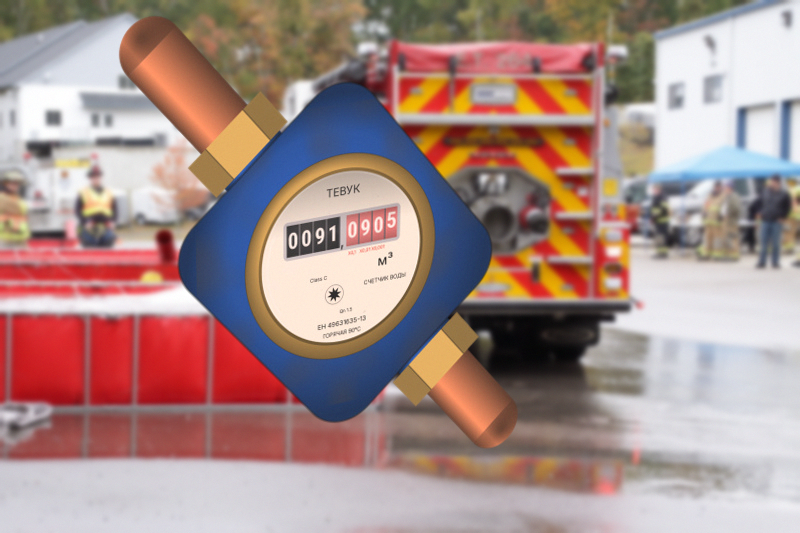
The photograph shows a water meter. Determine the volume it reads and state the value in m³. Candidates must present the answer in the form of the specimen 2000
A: 91.0905
